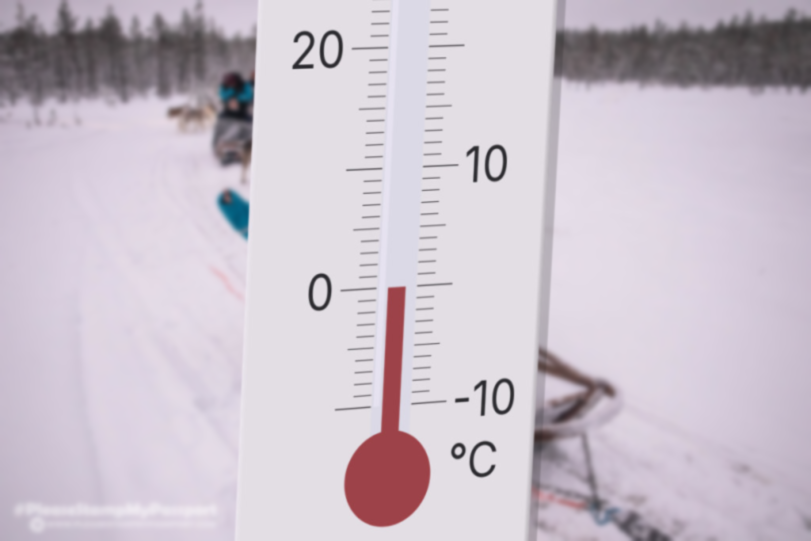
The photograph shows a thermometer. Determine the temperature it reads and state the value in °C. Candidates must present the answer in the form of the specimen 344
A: 0
